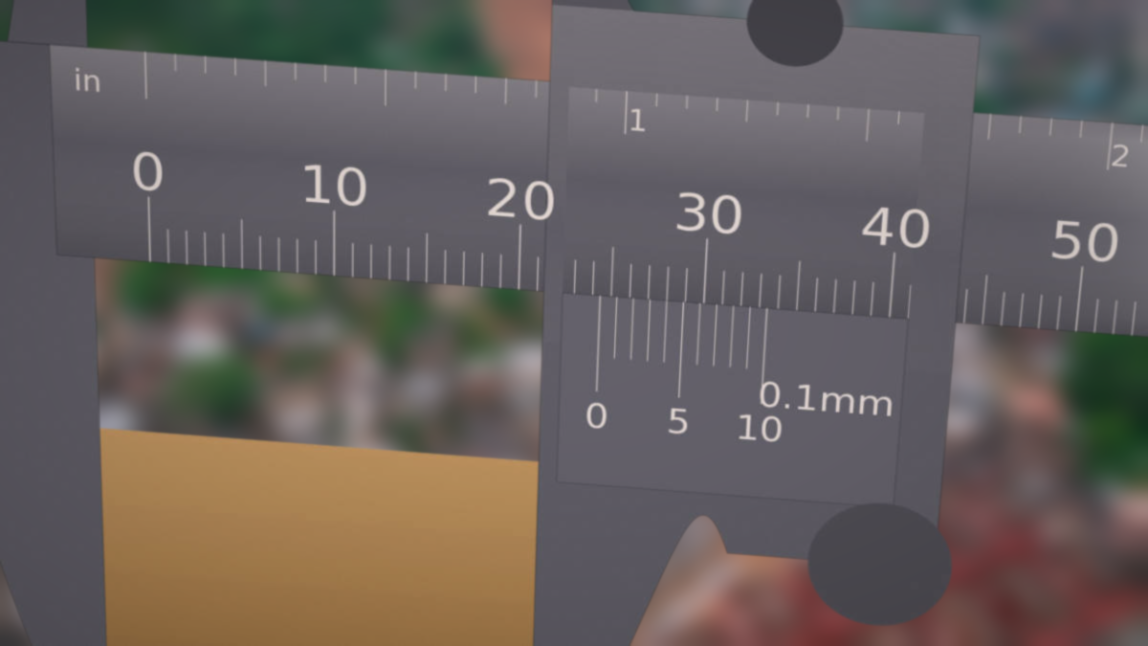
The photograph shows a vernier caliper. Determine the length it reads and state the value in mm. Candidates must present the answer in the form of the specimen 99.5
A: 24.4
